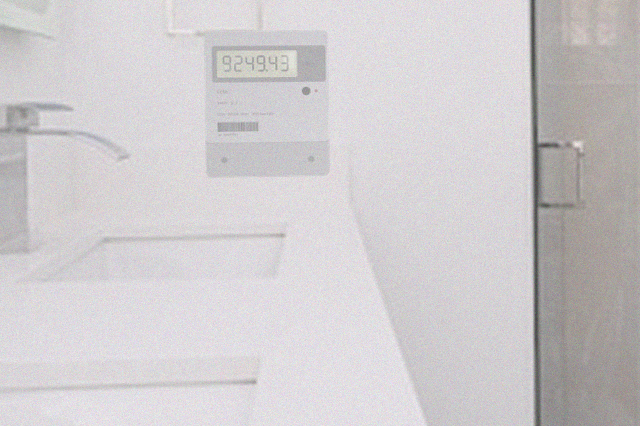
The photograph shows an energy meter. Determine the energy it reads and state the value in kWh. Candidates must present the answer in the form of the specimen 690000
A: 9249.43
